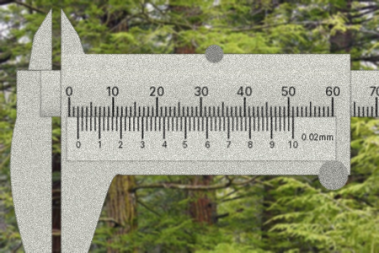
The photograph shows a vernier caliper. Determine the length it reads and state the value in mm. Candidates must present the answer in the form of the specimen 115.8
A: 2.0
